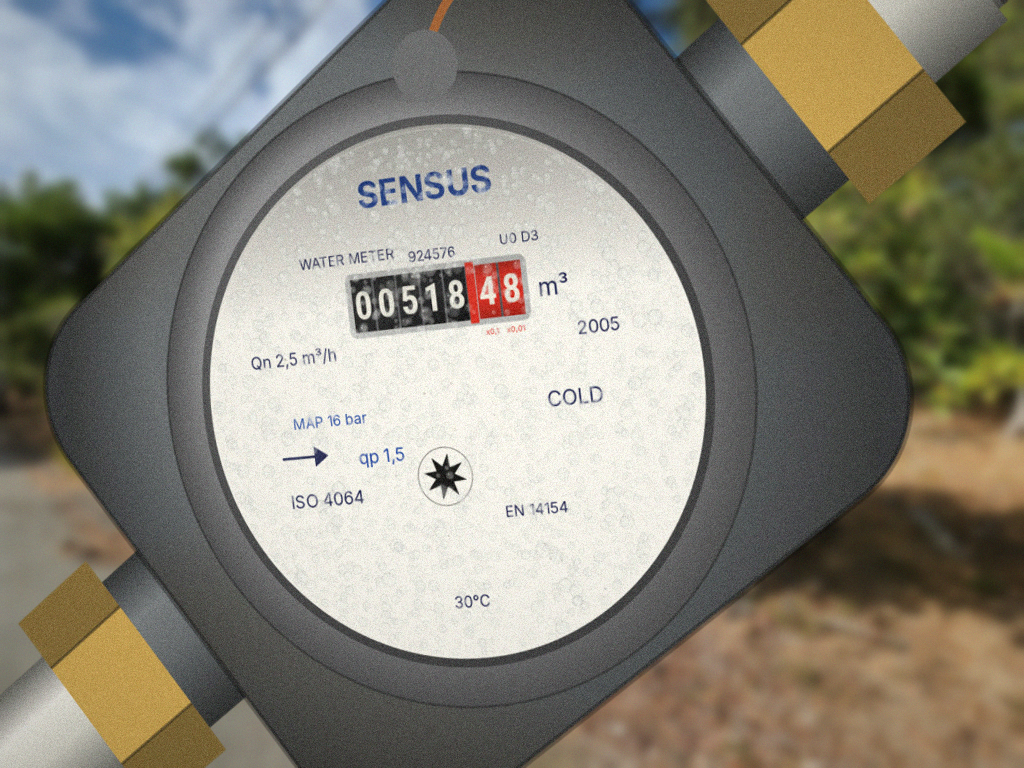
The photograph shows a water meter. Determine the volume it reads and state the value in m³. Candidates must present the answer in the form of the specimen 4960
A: 518.48
